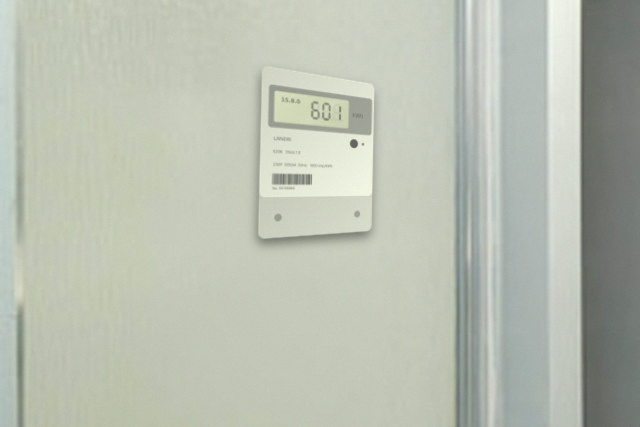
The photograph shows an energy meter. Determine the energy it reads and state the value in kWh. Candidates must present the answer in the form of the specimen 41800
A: 601
